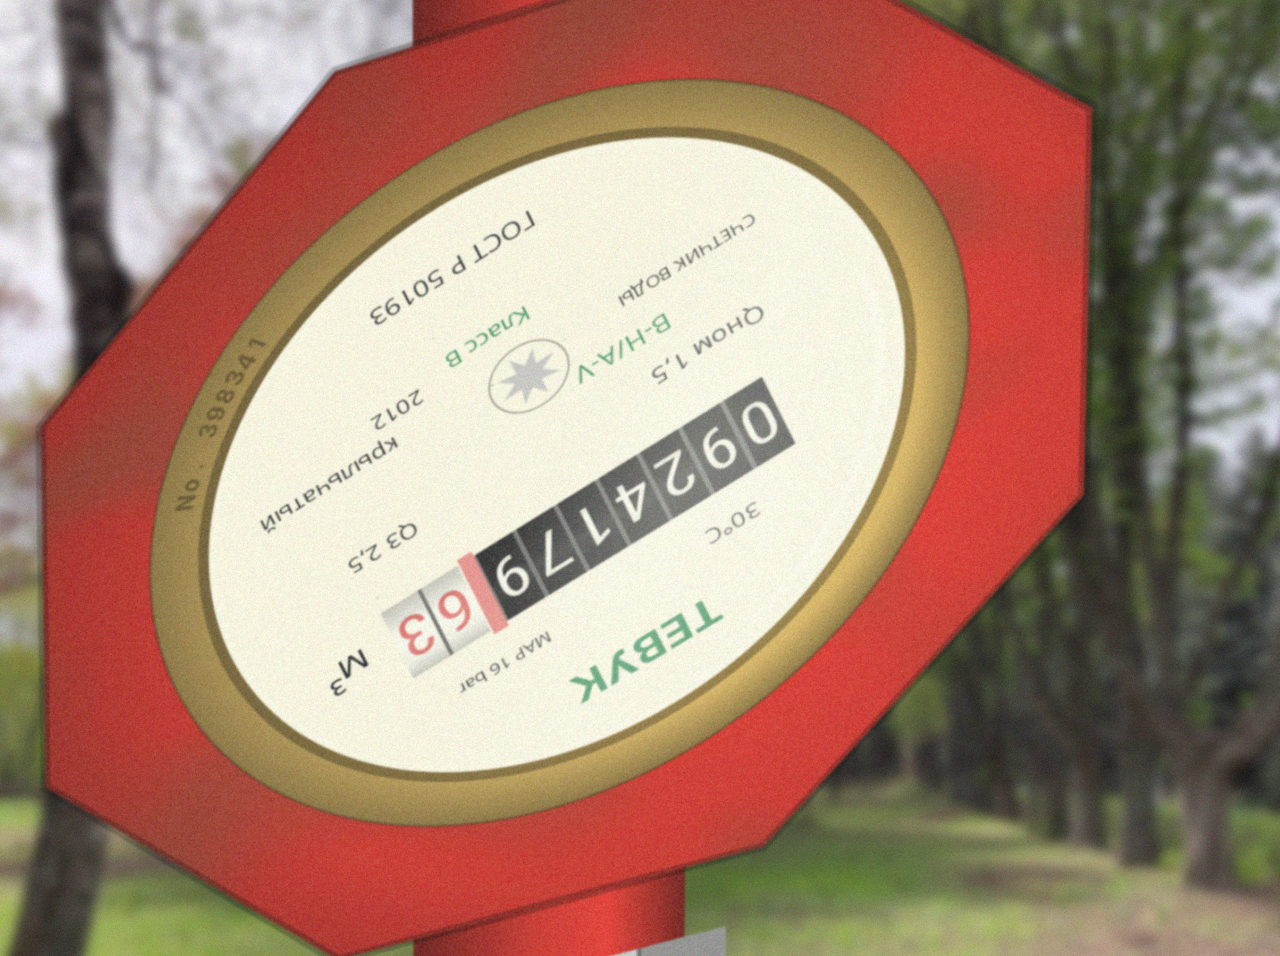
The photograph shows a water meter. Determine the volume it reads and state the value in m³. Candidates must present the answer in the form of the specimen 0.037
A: 924179.63
